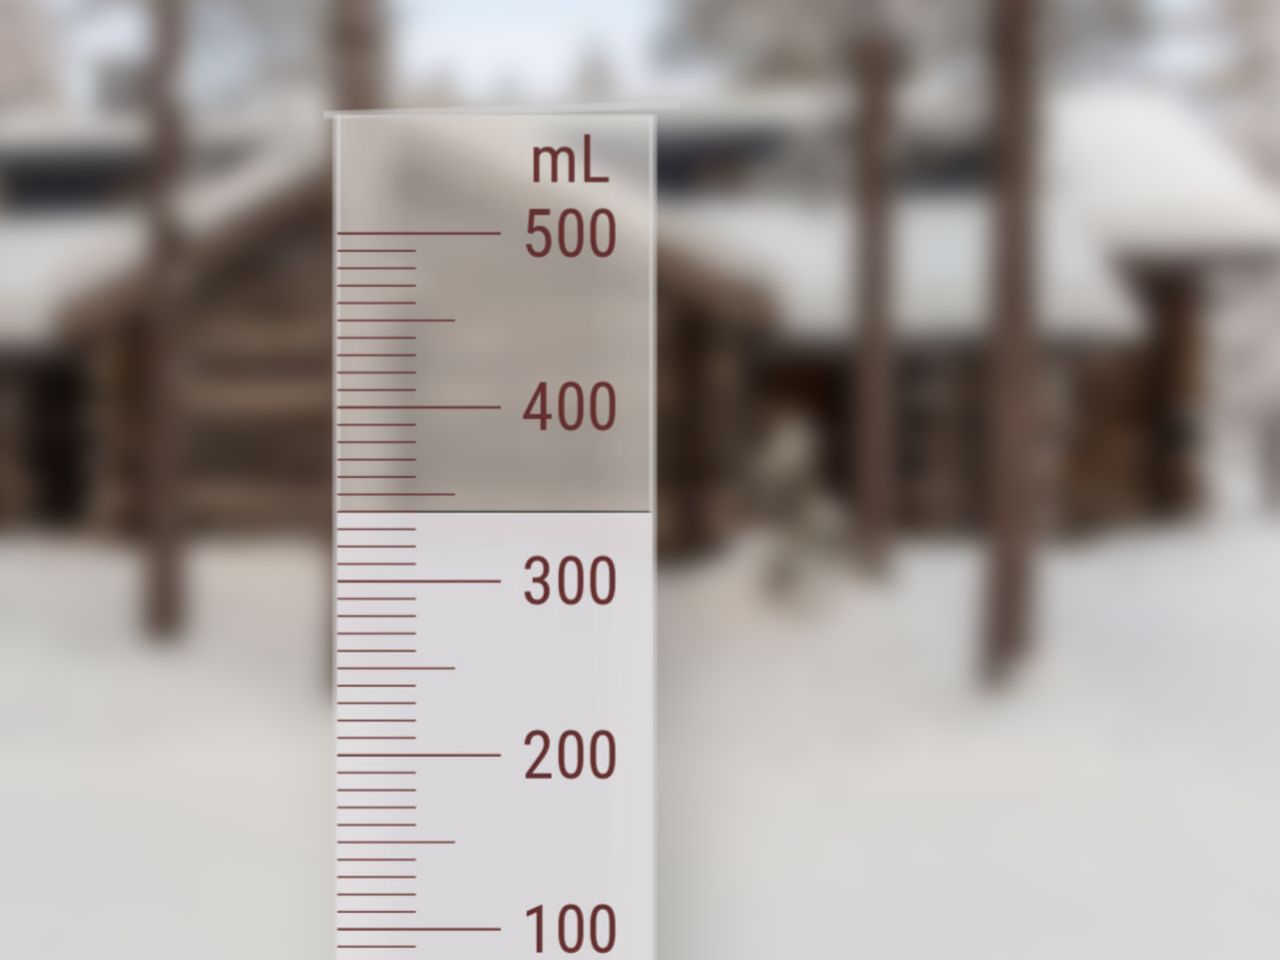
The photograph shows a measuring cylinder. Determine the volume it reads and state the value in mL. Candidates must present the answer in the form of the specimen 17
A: 340
